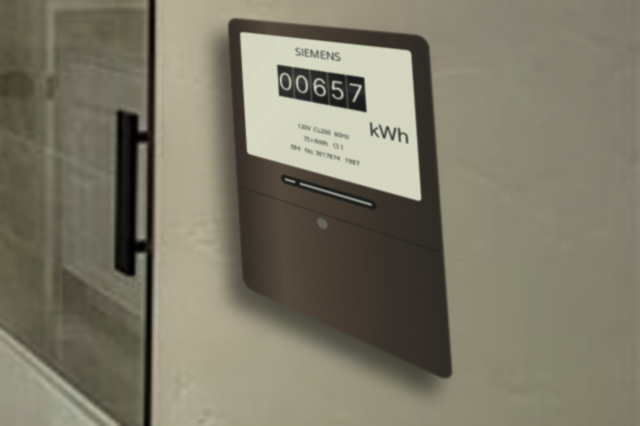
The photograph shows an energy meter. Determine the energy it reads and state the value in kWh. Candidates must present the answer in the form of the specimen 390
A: 657
